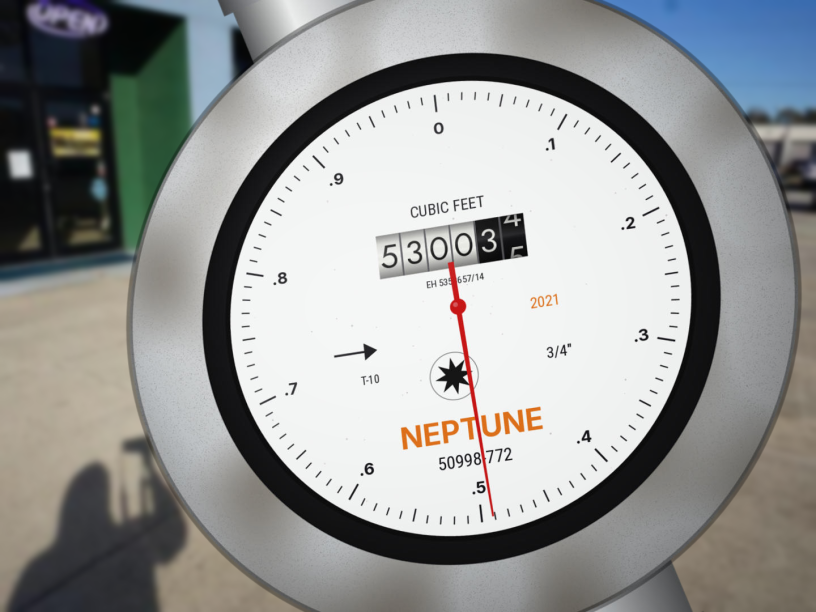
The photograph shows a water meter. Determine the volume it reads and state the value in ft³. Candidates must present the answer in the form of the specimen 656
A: 530034.49
